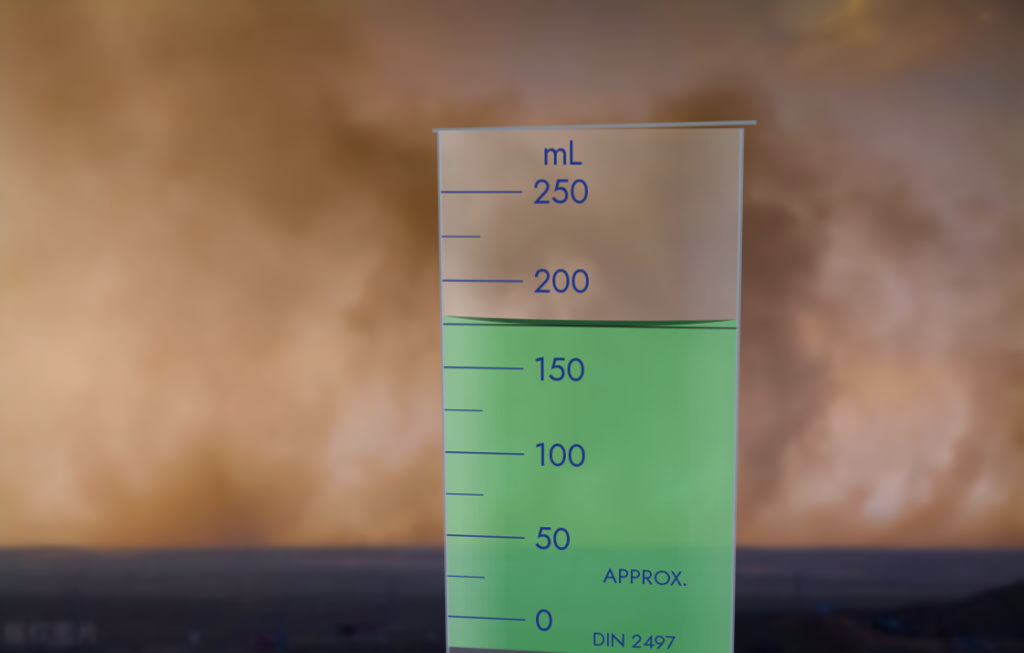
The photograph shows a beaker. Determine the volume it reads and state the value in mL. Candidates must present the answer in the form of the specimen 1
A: 175
